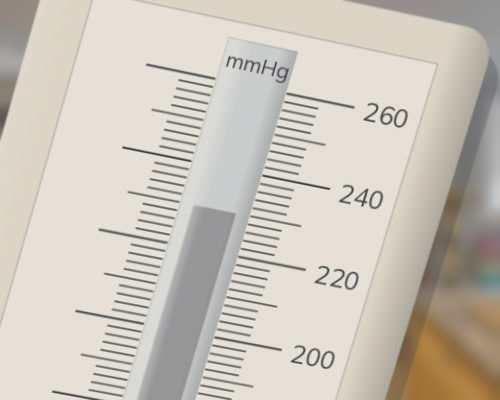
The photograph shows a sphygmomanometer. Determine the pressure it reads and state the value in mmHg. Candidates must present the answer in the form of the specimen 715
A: 230
